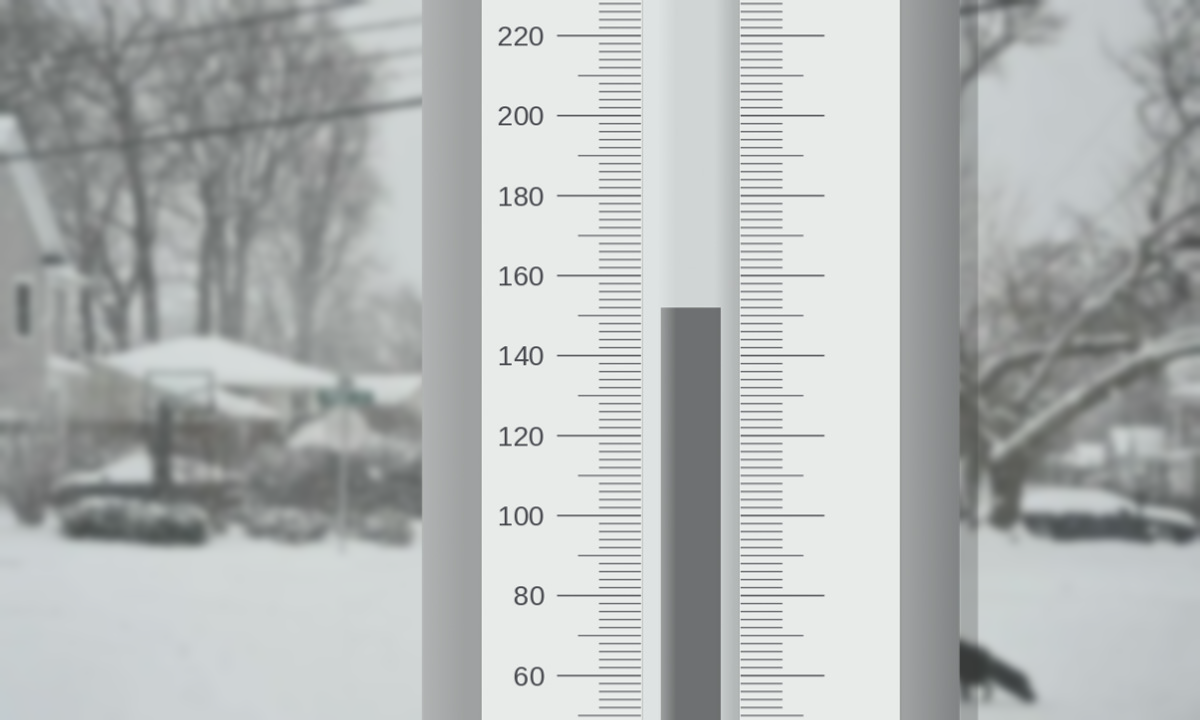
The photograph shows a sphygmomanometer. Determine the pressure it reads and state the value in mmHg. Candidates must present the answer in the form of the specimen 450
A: 152
